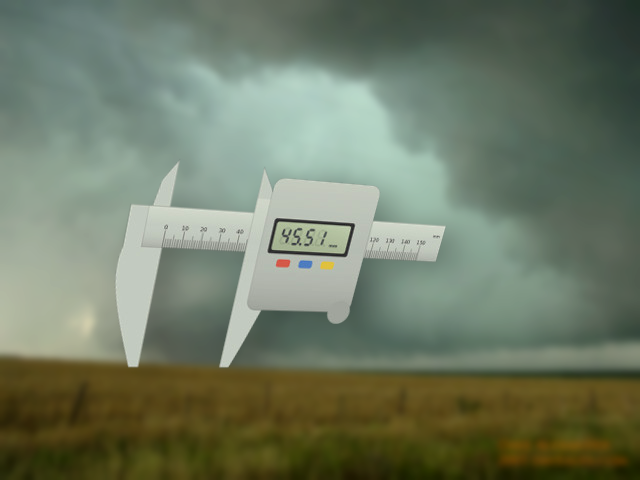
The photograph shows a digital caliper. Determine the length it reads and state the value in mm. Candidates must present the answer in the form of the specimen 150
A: 45.51
